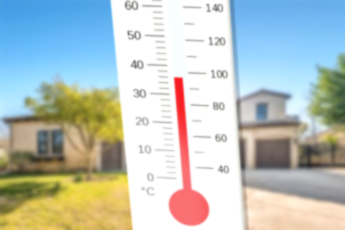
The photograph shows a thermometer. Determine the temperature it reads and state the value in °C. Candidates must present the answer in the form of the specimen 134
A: 36
